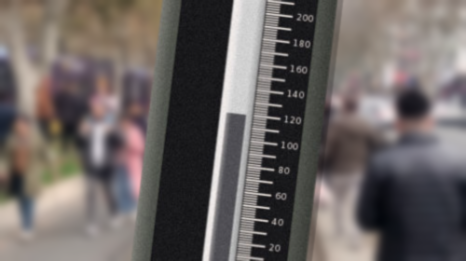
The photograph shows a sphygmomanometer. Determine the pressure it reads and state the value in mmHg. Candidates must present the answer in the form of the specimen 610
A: 120
